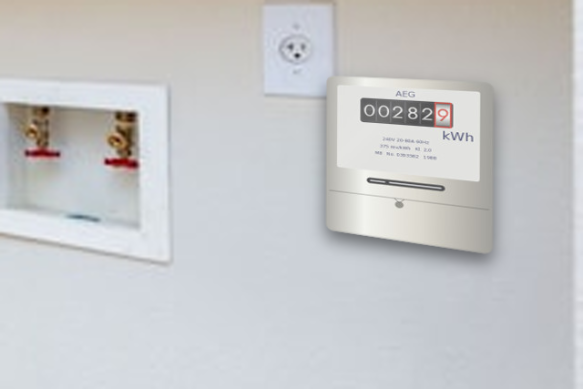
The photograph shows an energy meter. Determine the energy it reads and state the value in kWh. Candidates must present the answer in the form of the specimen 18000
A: 282.9
